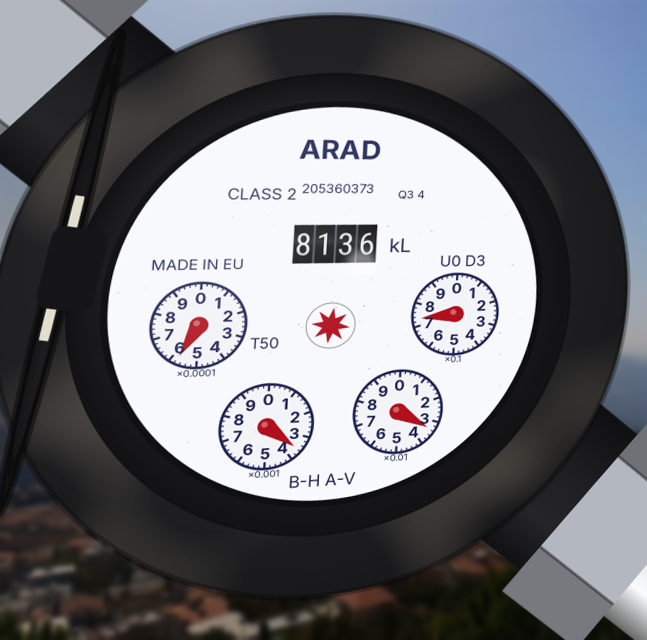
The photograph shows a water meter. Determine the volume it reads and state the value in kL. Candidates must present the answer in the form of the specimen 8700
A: 8136.7335
